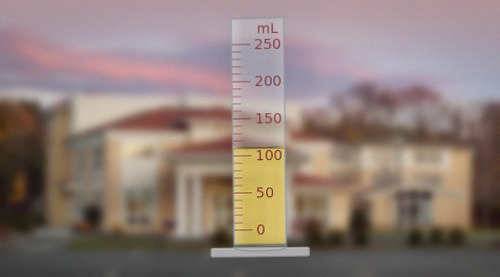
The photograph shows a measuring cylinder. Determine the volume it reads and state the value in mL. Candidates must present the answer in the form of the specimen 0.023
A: 110
